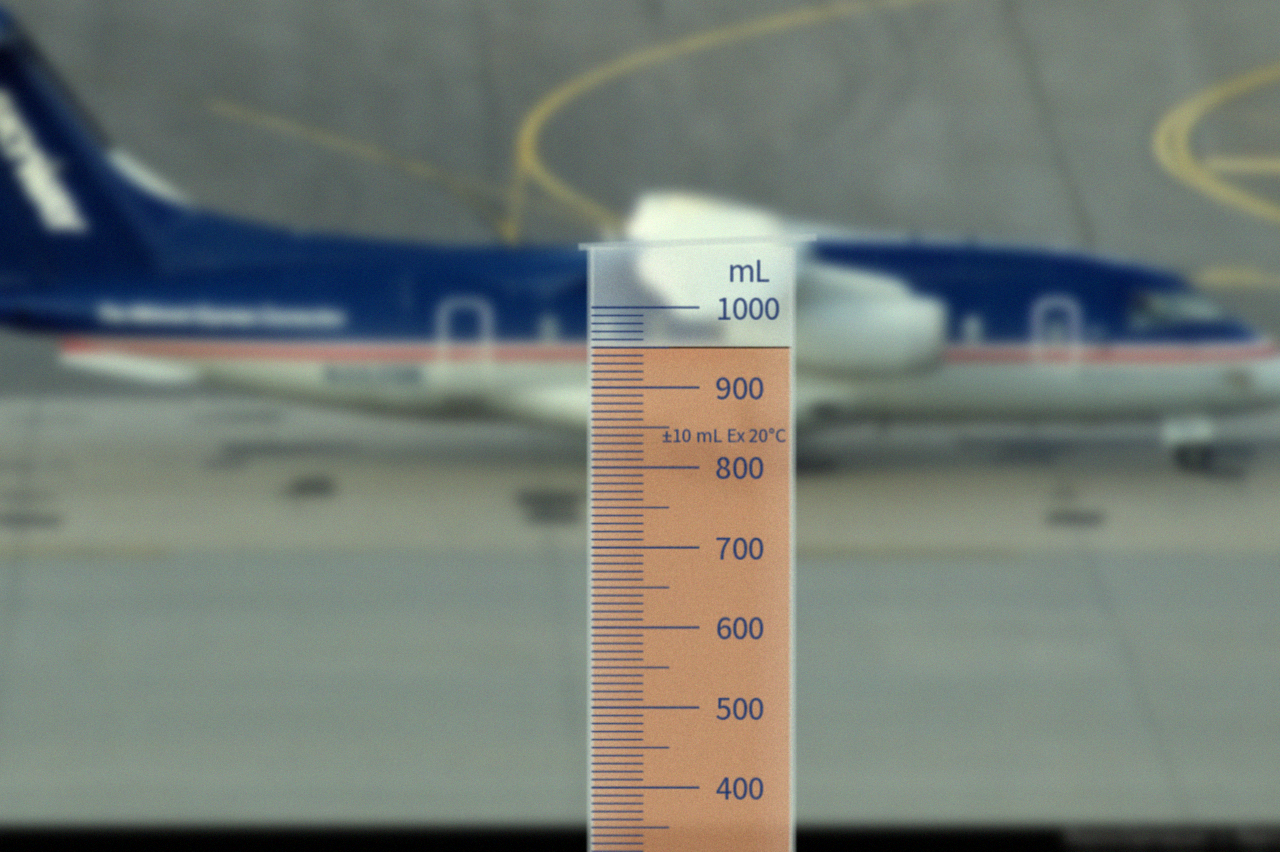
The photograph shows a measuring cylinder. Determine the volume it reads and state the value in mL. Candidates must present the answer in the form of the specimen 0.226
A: 950
